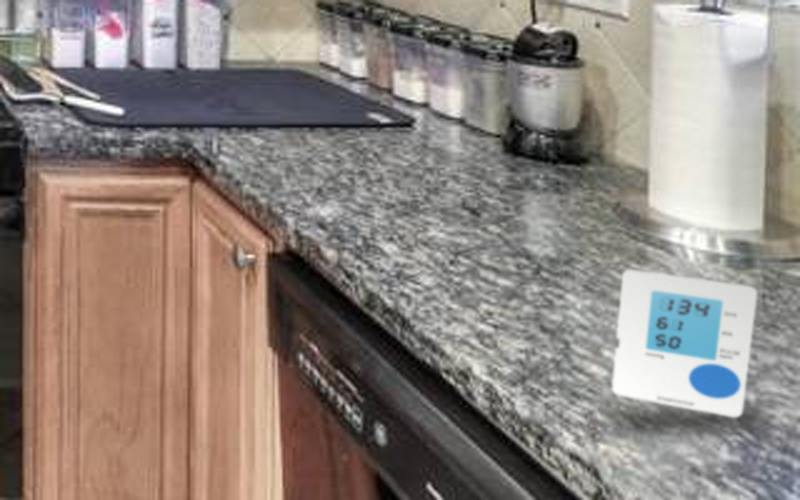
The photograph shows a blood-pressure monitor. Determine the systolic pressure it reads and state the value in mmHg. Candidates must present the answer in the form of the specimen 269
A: 134
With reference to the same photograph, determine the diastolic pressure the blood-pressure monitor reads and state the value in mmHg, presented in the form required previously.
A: 61
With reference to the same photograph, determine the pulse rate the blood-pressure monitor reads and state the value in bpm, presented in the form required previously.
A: 50
